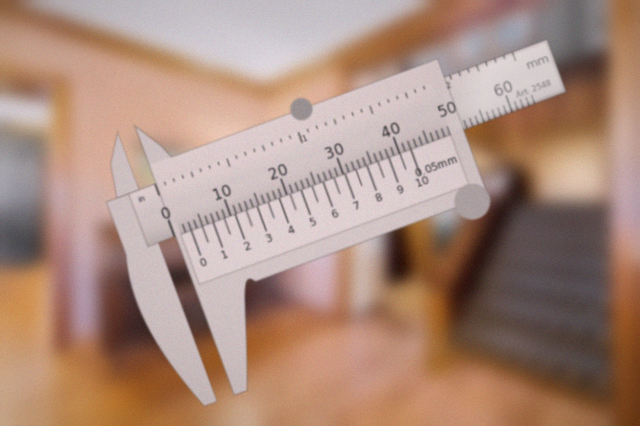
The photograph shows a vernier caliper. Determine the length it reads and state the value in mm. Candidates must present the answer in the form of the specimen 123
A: 3.0
